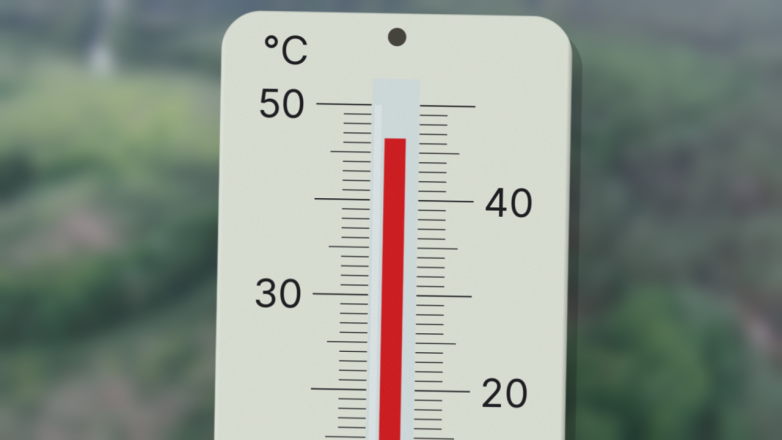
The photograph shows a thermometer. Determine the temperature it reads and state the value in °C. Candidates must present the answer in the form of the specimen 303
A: 46.5
